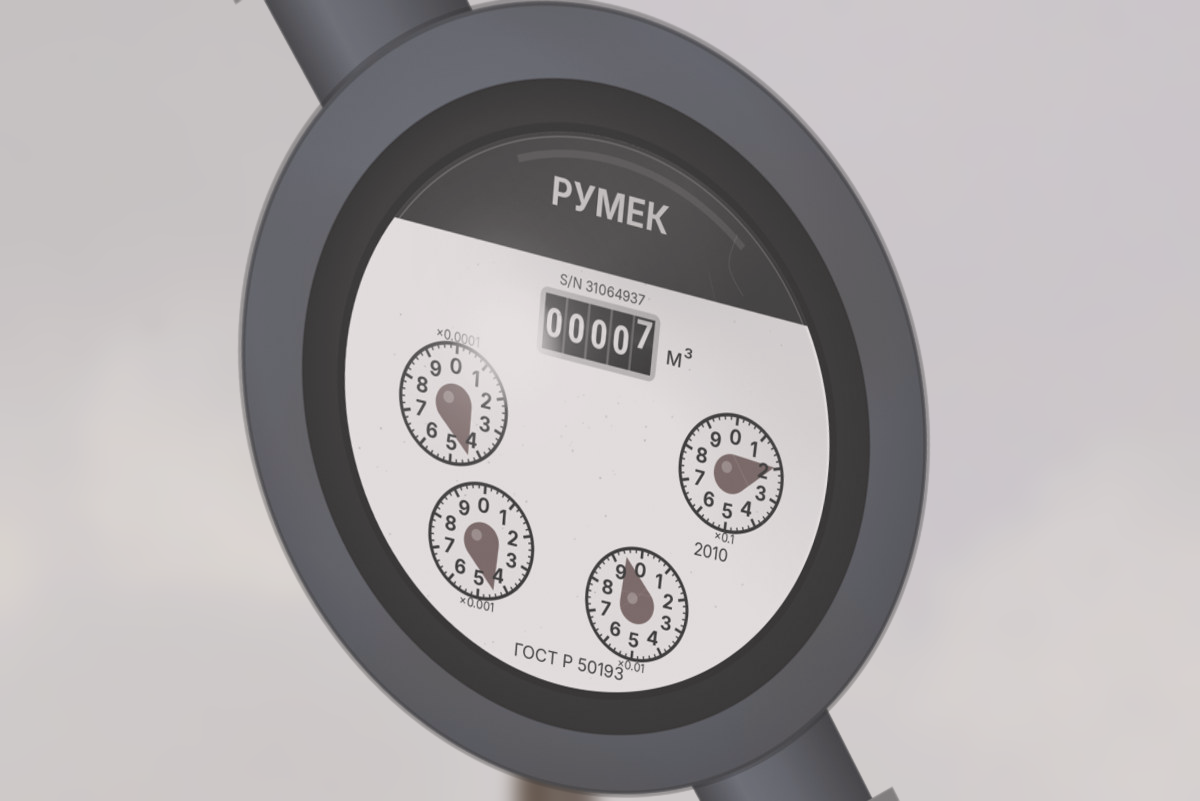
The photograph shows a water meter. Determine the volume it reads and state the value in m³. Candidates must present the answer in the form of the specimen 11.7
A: 7.1944
